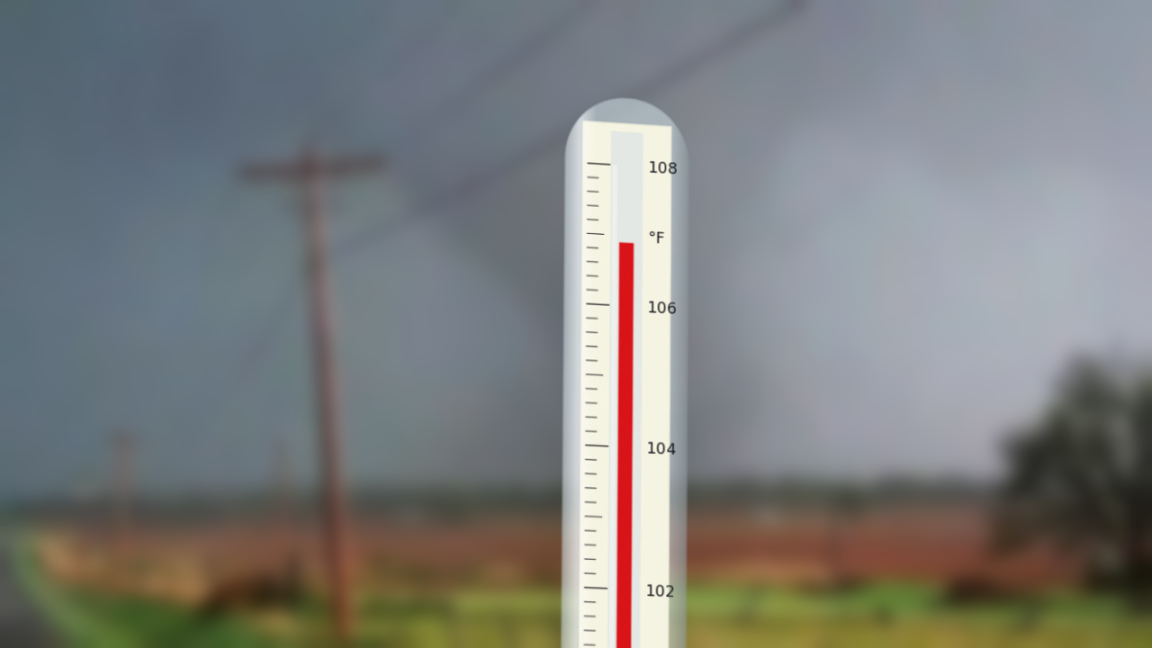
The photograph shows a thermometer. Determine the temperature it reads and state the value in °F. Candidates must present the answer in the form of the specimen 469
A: 106.9
